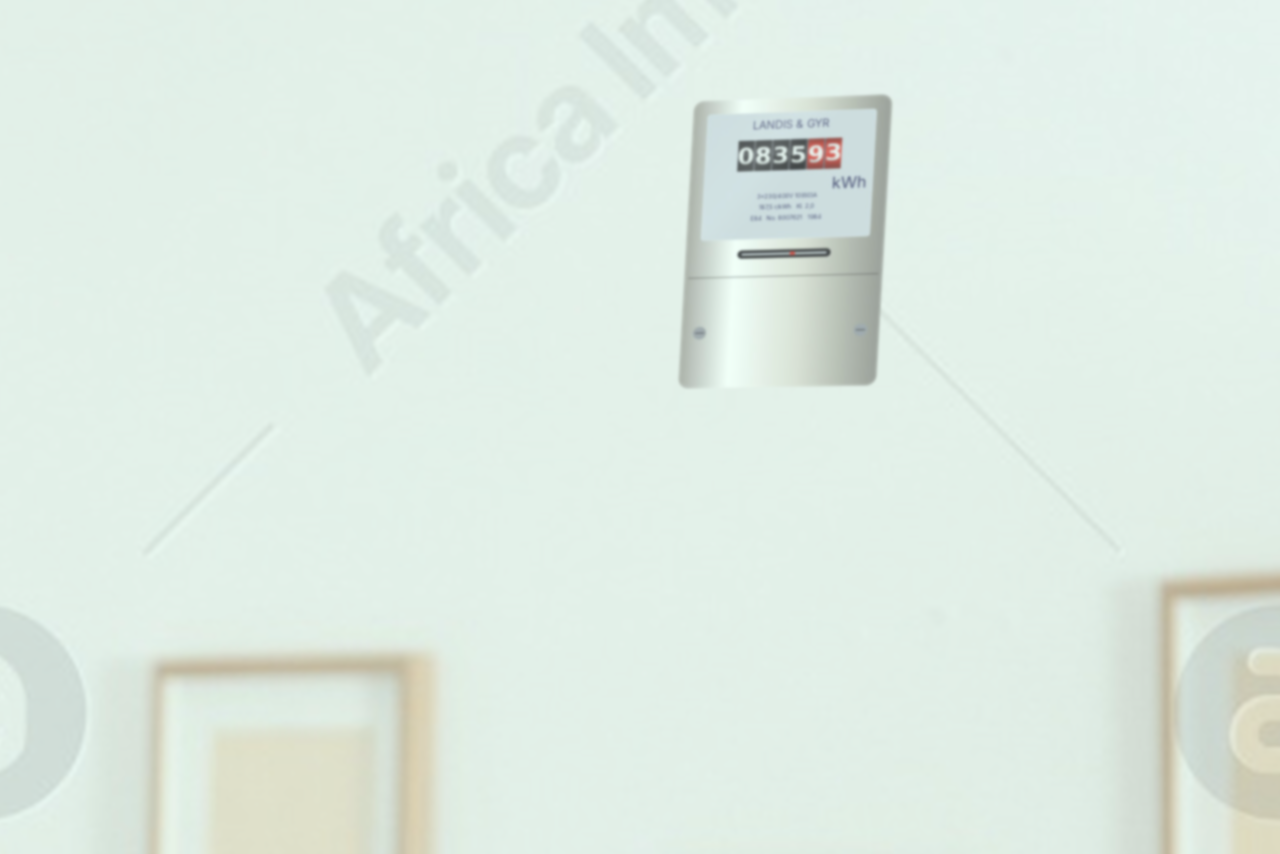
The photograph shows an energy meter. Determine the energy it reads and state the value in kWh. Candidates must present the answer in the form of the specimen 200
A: 835.93
